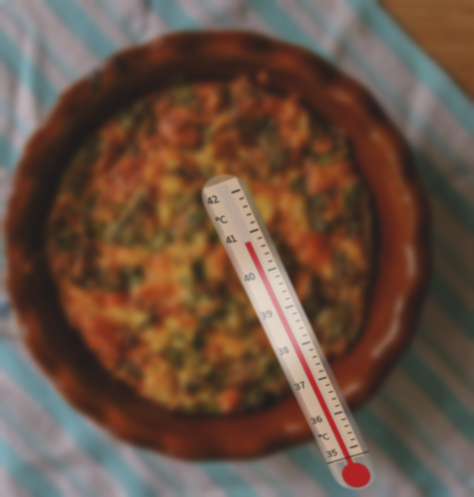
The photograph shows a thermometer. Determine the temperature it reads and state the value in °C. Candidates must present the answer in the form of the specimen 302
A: 40.8
